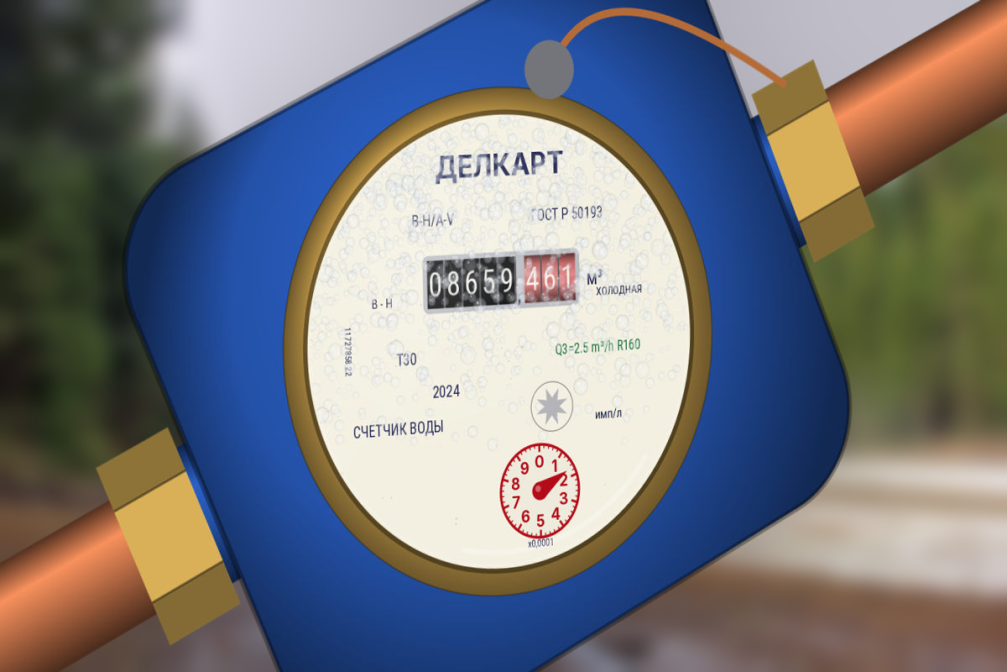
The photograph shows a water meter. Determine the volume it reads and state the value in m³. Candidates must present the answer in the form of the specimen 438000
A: 8659.4611
